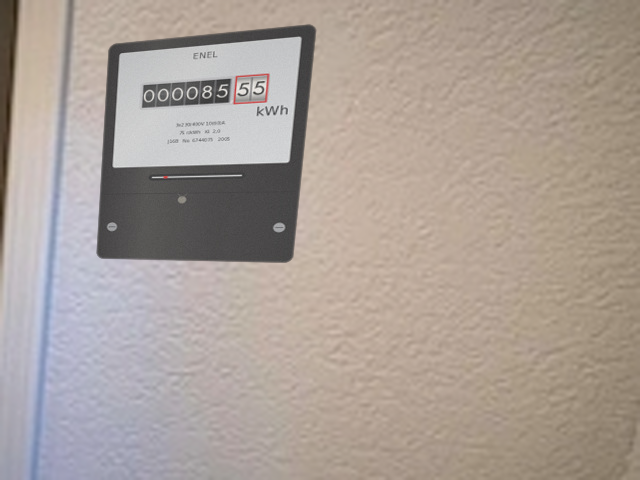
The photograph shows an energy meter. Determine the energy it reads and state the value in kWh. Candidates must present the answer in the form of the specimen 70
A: 85.55
